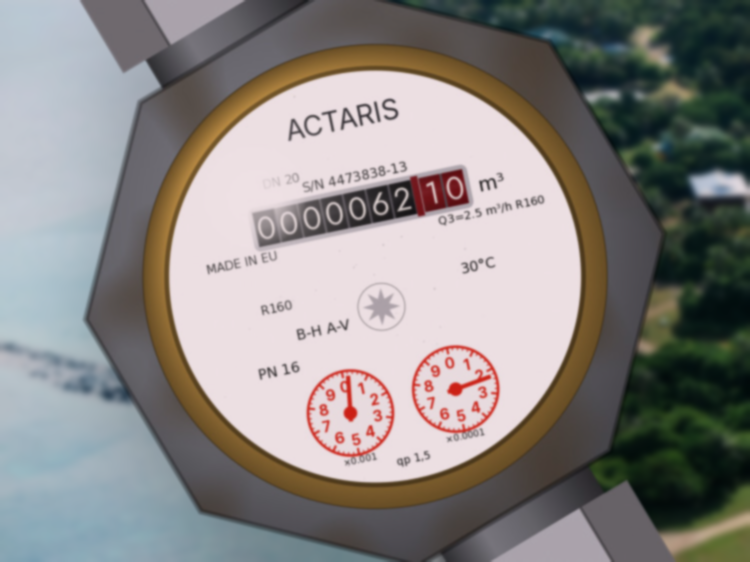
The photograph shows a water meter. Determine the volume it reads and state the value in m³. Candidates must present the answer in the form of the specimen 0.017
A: 62.1002
